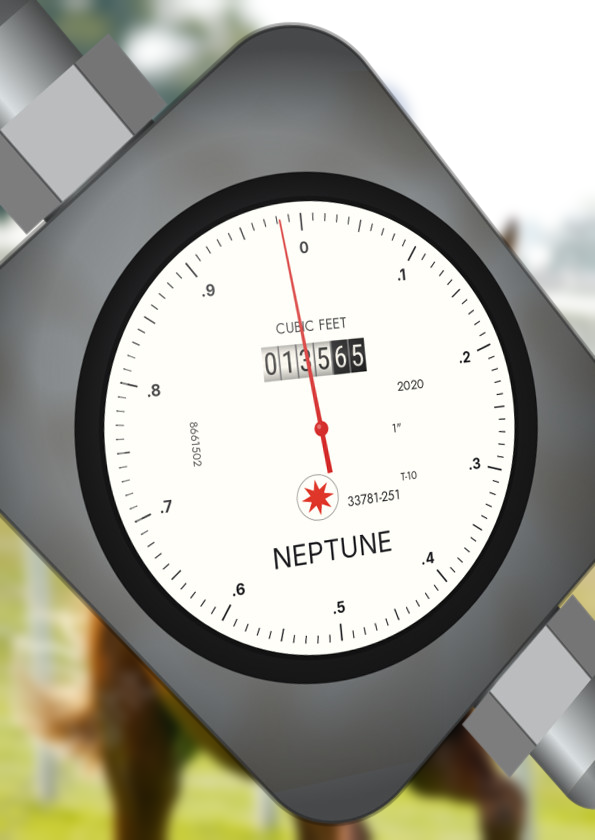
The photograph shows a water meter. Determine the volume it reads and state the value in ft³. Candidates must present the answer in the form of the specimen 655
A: 13564.98
